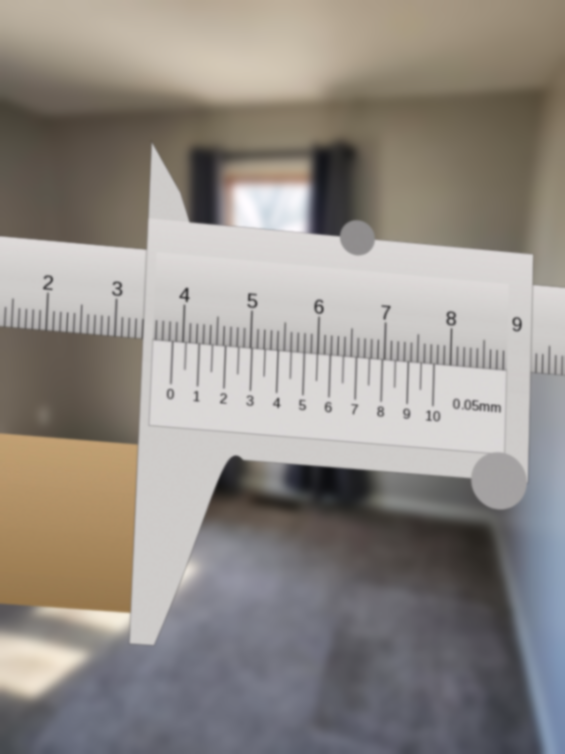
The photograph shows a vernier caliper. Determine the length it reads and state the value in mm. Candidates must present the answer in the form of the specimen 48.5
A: 38.5
